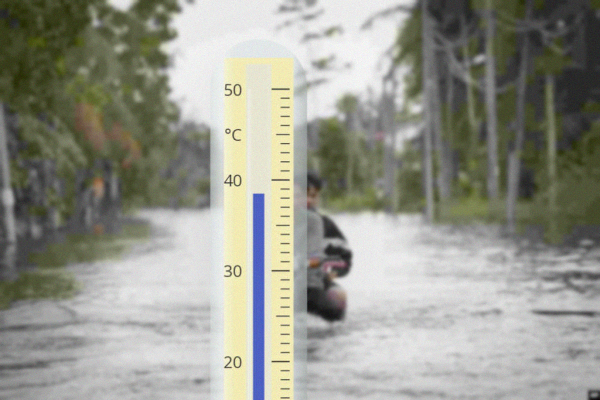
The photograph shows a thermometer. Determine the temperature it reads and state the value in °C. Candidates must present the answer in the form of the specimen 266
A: 38.5
